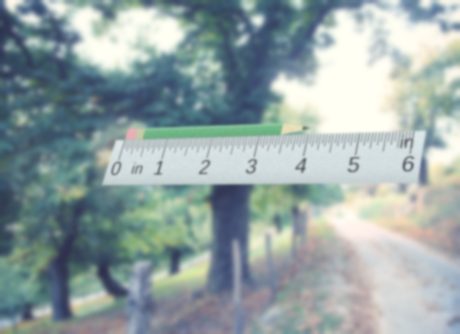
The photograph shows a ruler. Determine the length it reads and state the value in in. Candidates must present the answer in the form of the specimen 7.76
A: 4
